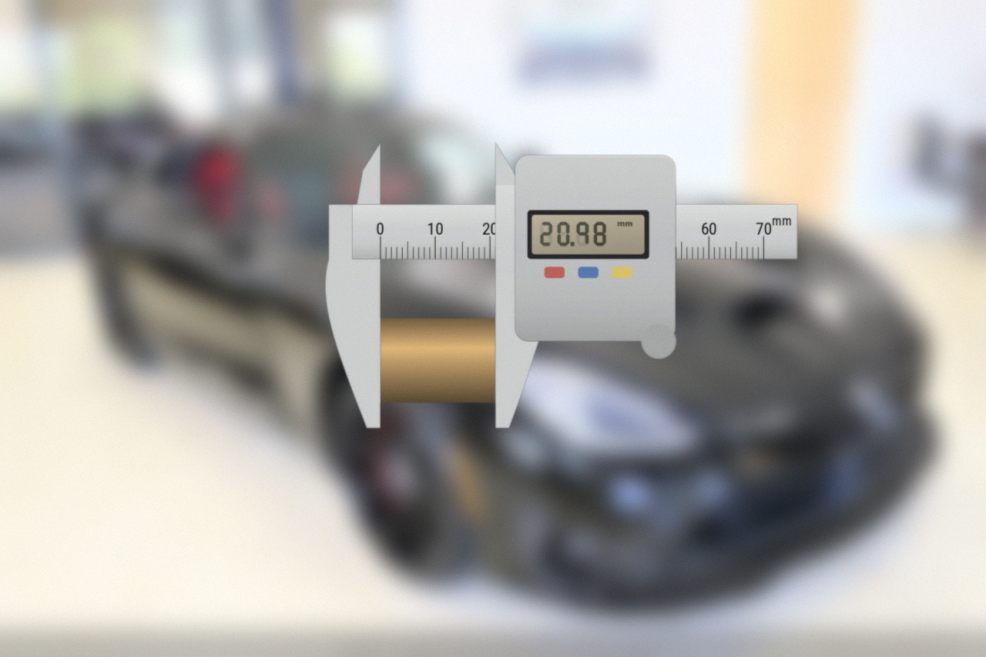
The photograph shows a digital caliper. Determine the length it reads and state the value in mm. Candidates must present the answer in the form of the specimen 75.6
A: 20.98
